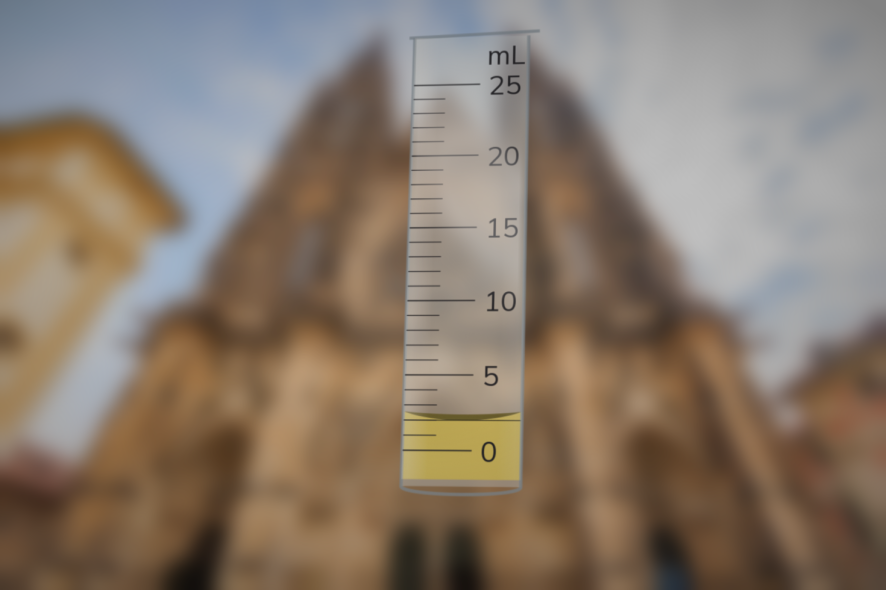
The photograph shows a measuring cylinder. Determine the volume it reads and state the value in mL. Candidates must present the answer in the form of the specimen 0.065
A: 2
